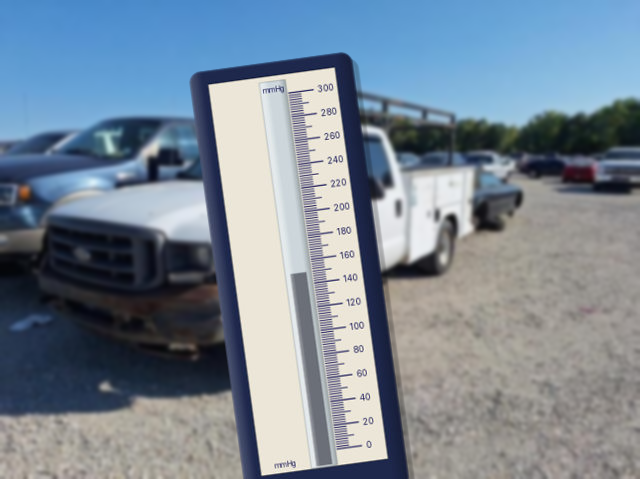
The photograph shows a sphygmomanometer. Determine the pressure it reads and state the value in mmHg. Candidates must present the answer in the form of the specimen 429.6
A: 150
